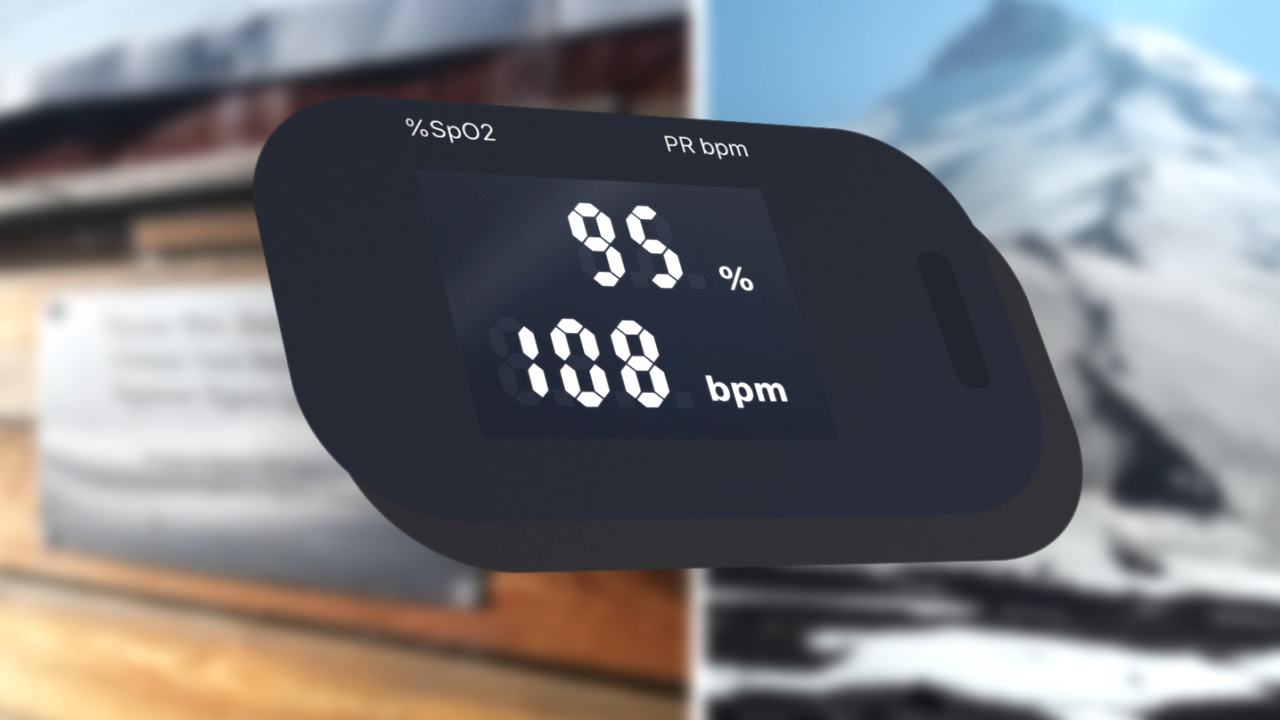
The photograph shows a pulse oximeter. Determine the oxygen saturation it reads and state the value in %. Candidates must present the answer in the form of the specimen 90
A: 95
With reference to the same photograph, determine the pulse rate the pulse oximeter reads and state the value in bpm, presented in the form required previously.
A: 108
